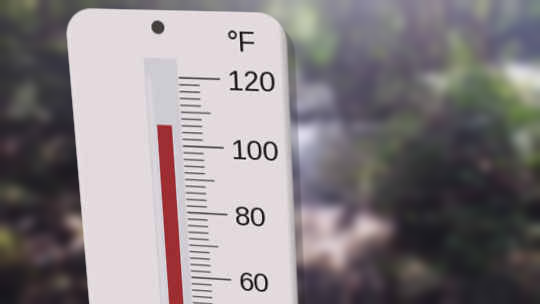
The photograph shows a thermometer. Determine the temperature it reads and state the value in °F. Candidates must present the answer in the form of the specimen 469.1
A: 106
